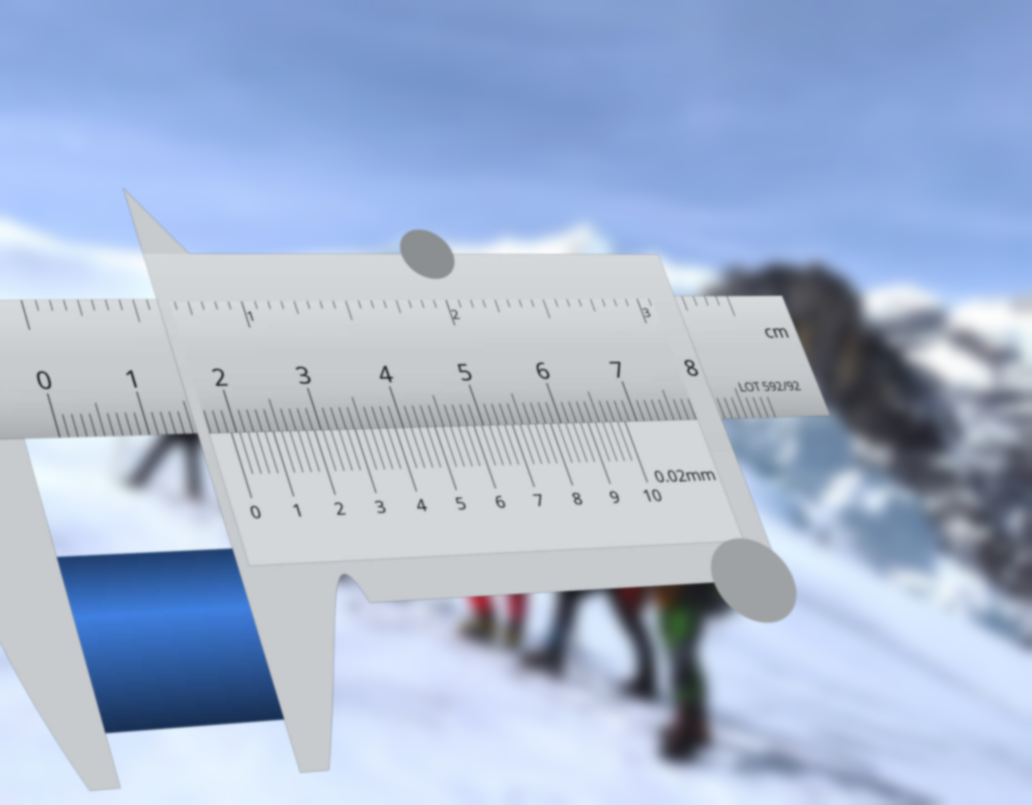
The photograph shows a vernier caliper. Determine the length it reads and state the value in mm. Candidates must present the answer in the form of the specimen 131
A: 19.4
